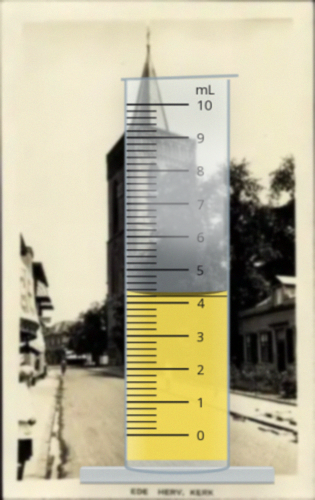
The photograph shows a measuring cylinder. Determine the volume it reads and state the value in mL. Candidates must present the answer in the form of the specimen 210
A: 4.2
